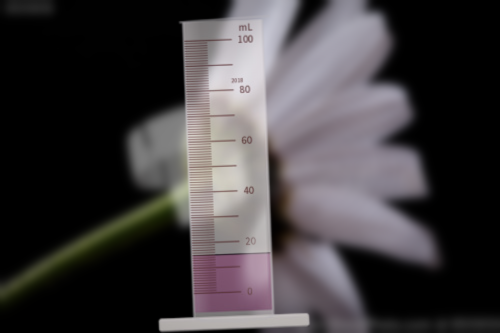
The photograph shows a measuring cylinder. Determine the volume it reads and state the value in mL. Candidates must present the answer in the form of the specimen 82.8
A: 15
